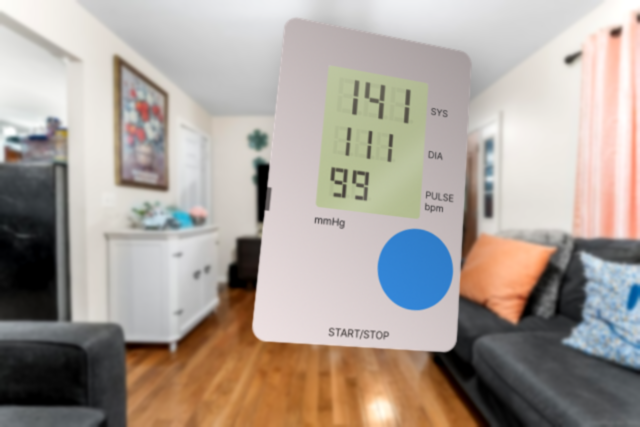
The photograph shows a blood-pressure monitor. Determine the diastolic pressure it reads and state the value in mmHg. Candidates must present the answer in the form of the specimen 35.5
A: 111
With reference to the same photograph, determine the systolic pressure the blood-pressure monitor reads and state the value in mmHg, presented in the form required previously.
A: 141
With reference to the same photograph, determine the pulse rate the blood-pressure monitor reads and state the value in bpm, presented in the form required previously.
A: 99
